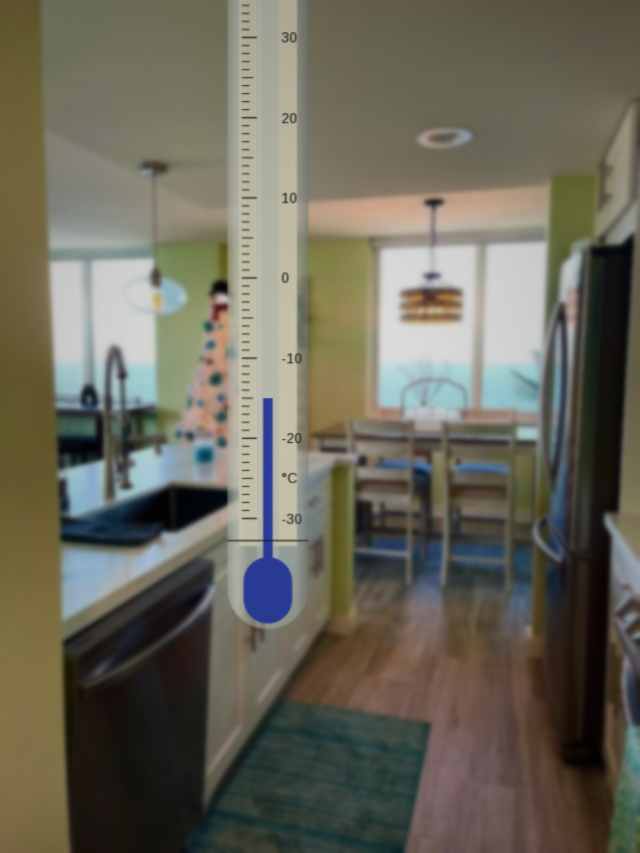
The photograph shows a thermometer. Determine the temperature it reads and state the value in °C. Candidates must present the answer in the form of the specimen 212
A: -15
